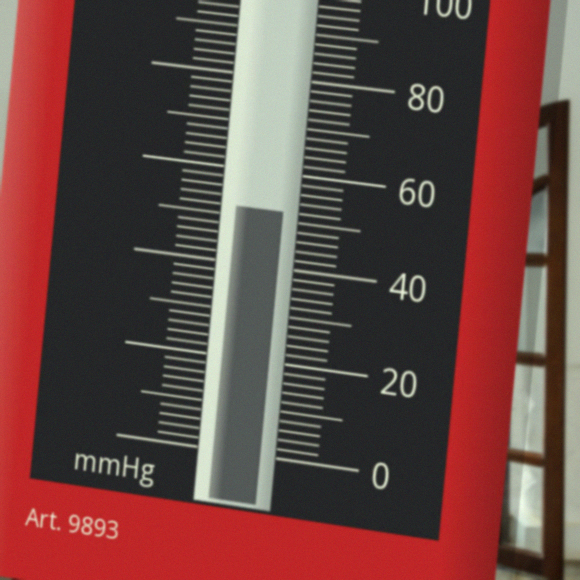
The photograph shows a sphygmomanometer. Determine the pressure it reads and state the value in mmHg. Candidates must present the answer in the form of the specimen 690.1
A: 52
